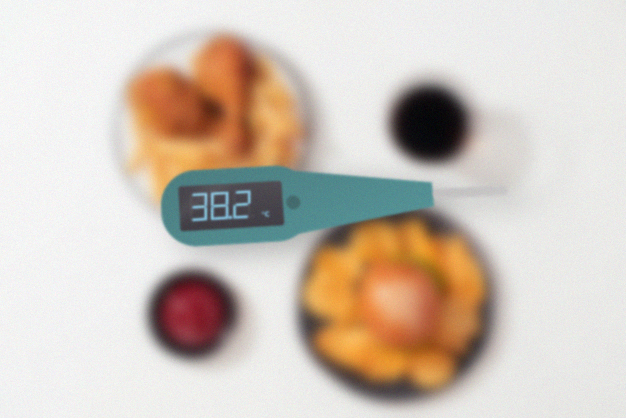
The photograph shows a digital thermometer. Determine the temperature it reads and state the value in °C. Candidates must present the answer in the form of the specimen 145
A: 38.2
